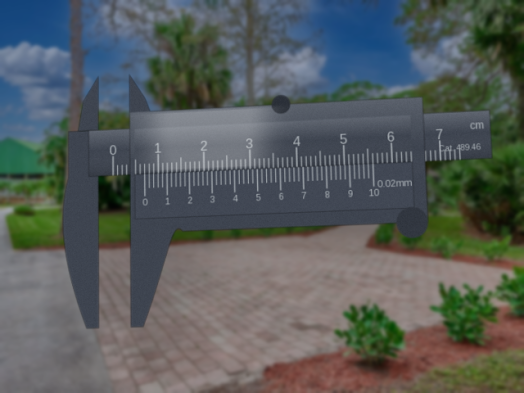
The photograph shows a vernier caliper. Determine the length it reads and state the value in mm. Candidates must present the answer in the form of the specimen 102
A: 7.0
